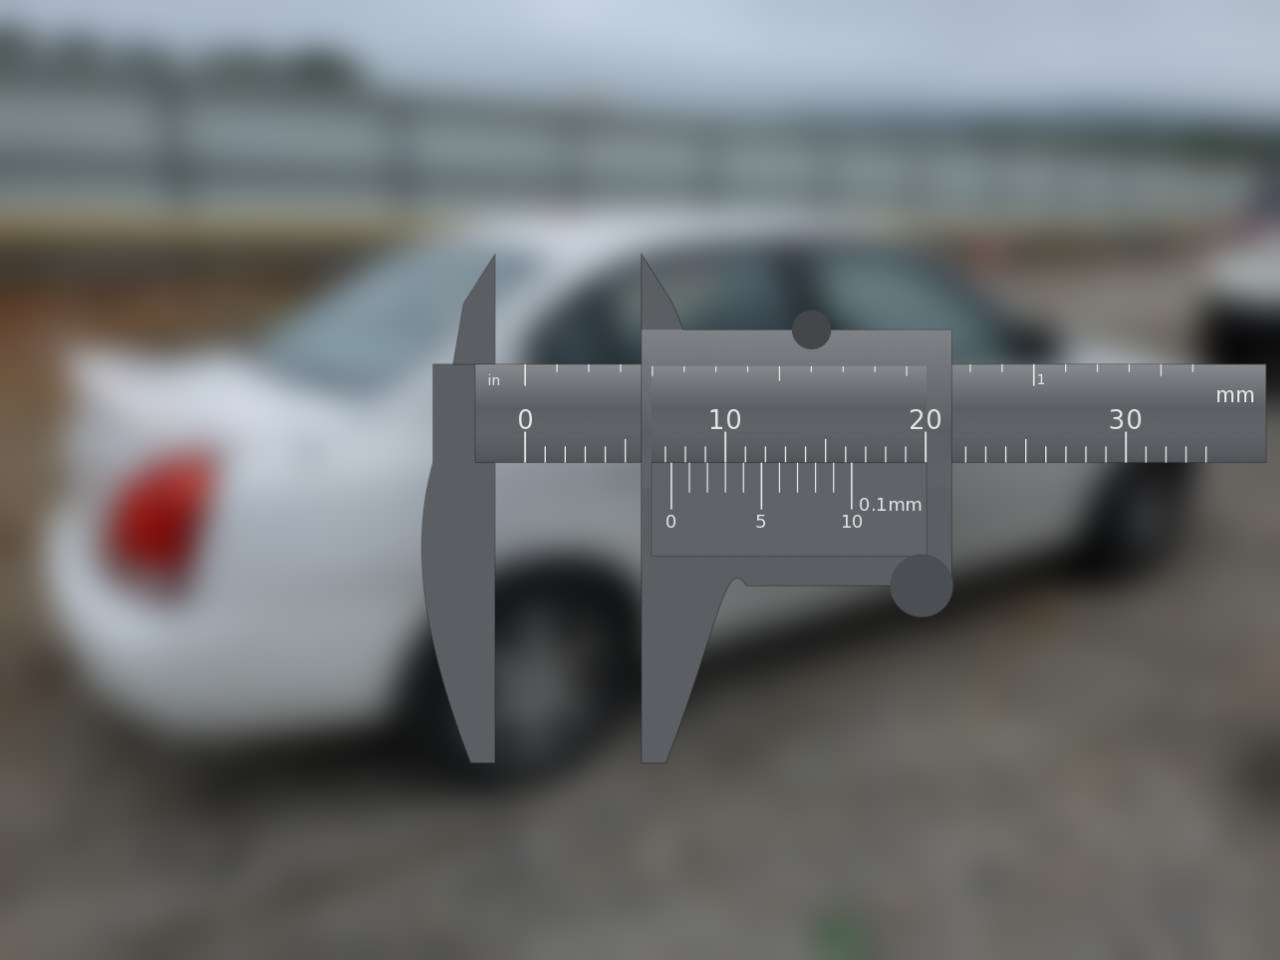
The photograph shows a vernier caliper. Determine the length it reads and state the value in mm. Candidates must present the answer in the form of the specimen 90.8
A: 7.3
